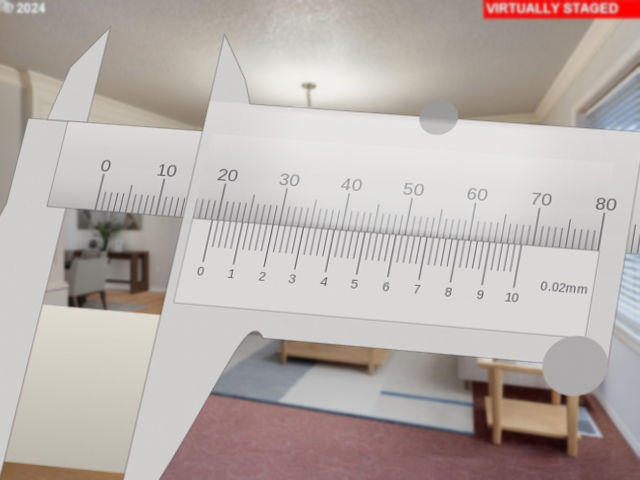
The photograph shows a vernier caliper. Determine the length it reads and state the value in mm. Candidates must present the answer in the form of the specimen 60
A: 19.2
